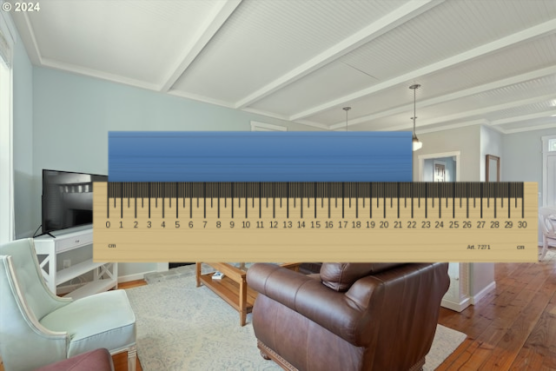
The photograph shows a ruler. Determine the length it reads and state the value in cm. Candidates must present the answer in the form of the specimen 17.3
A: 22
